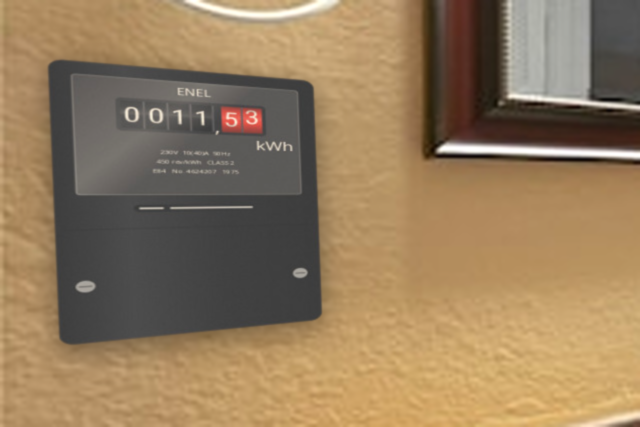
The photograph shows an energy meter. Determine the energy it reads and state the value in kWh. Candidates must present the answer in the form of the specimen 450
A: 11.53
